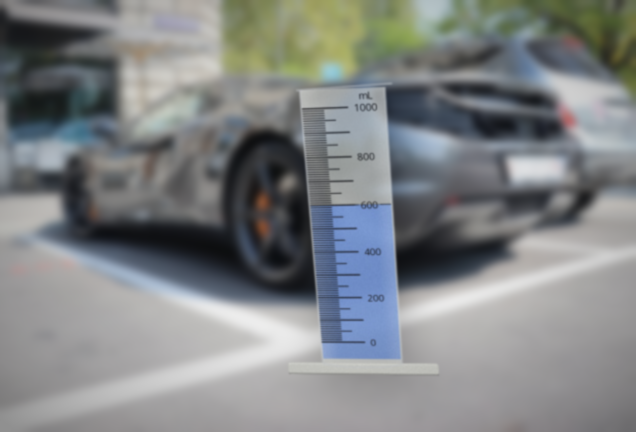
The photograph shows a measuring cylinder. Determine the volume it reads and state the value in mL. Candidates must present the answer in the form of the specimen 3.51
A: 600
